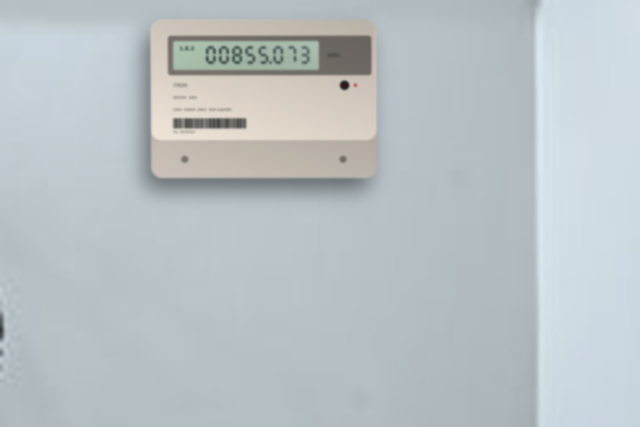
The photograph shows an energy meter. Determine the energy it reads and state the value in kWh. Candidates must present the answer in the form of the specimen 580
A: 855.073
